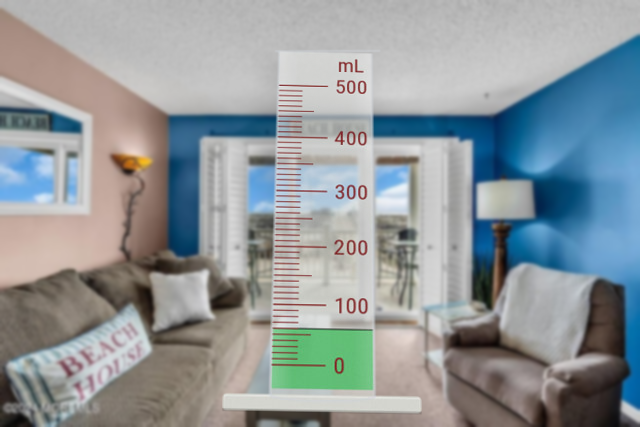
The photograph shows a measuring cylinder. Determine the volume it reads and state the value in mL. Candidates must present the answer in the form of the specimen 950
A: 60
